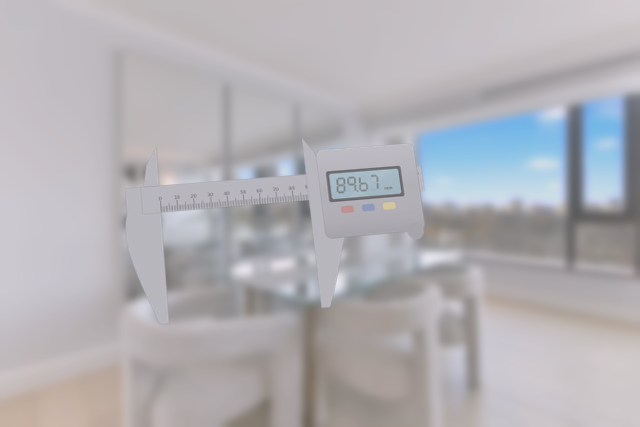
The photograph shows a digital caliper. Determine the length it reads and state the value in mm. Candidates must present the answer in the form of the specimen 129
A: 89.67
